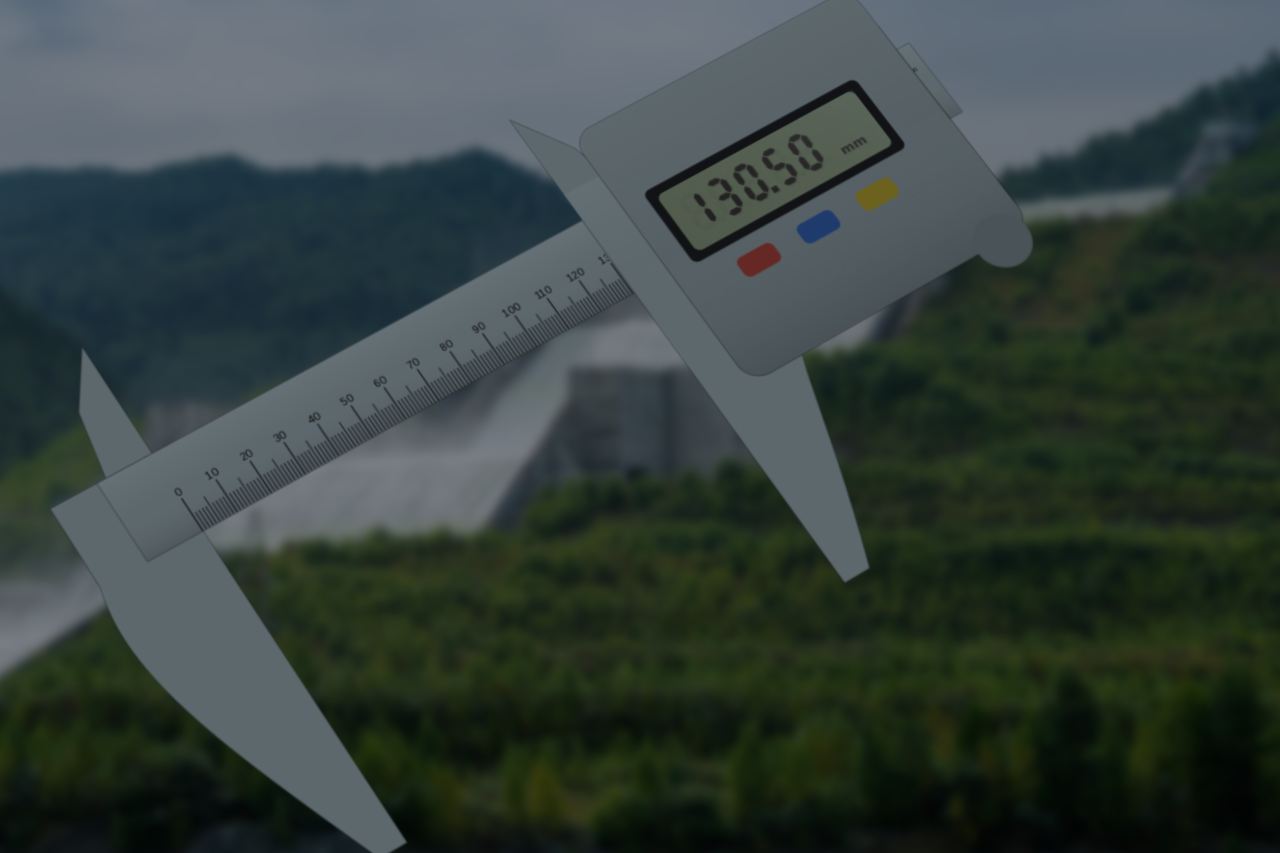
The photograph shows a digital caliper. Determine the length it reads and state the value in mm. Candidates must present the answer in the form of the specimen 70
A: 130.50
